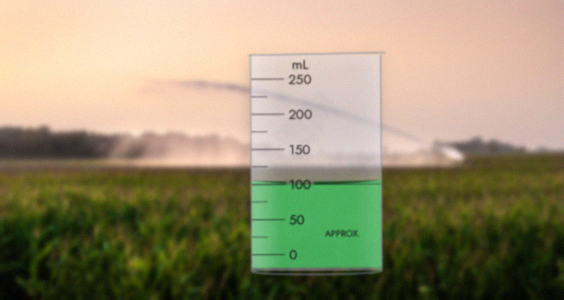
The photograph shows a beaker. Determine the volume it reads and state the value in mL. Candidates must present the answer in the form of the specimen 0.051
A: 100
